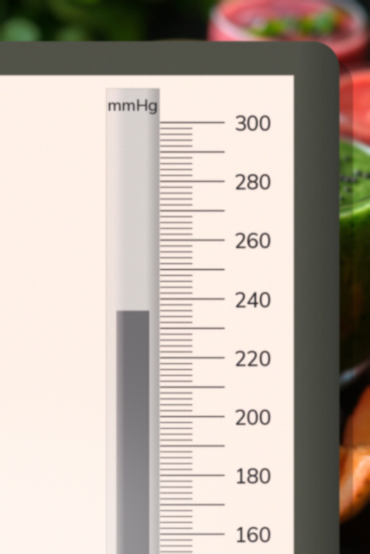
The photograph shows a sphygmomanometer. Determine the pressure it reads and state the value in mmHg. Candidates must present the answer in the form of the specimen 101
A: 236
